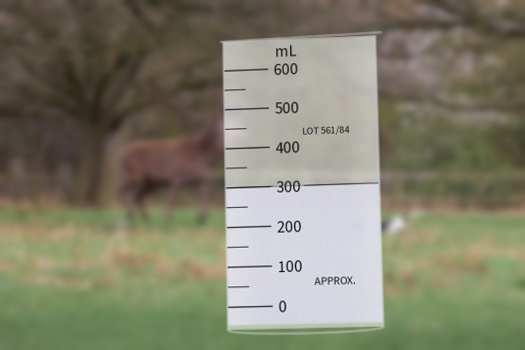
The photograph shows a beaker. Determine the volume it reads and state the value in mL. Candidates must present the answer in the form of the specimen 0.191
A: 300
